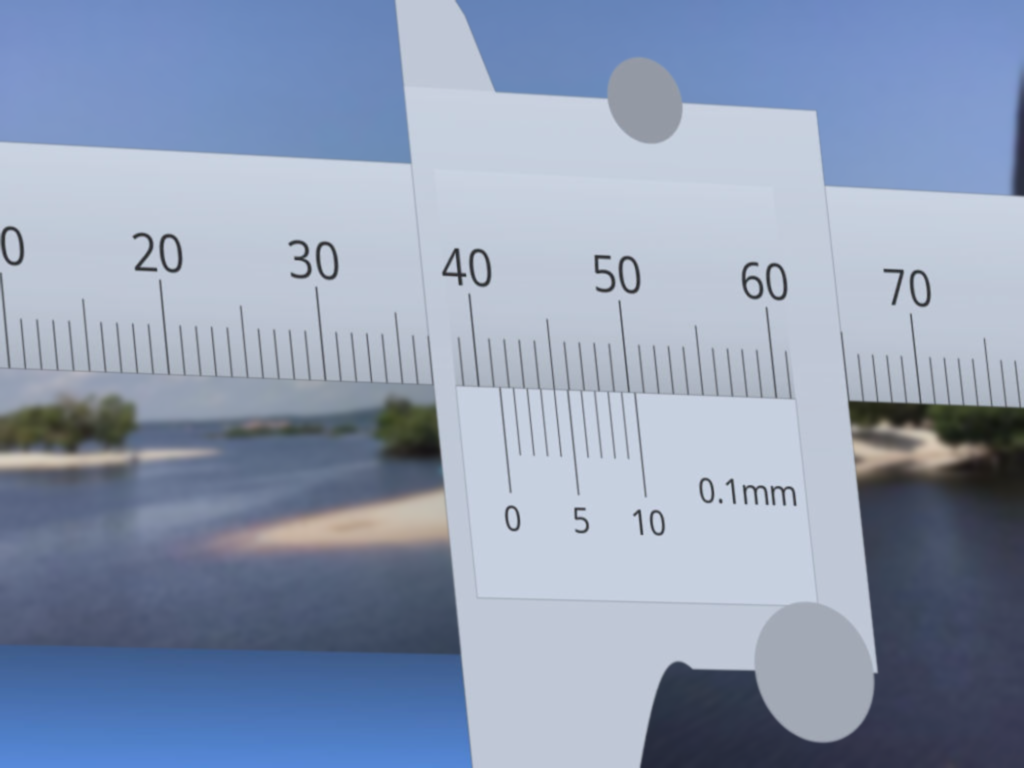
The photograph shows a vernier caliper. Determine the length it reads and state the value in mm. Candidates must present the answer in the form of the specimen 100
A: 41.4
